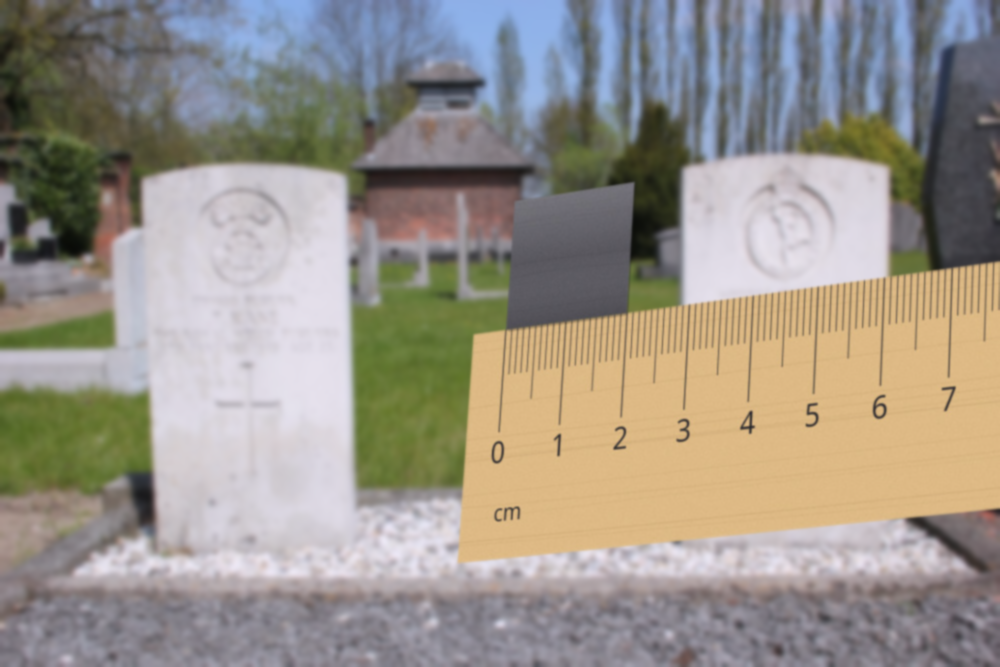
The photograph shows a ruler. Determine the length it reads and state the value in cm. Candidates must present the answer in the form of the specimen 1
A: 2
